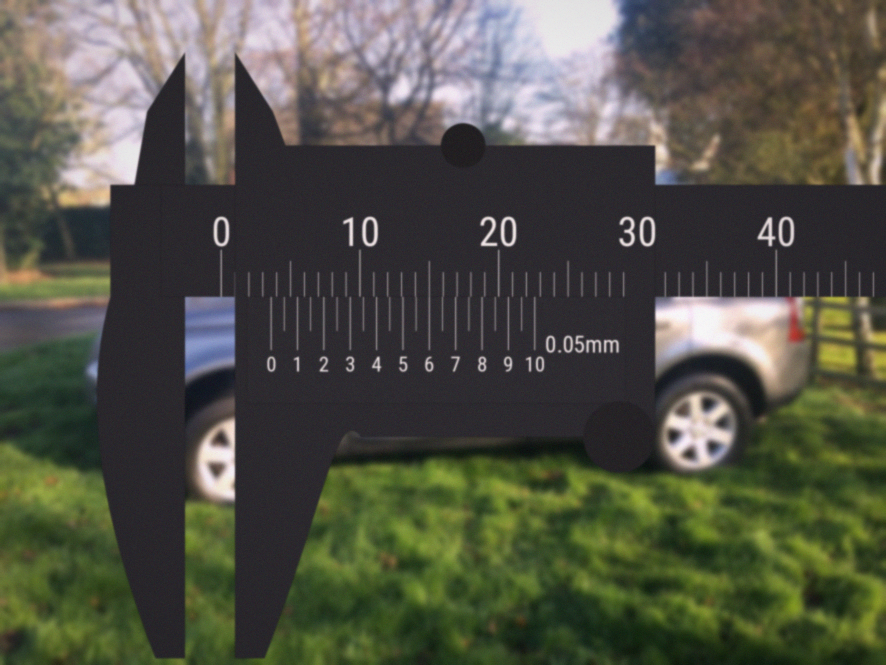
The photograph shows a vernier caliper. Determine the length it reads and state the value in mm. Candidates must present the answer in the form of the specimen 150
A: 3.6
